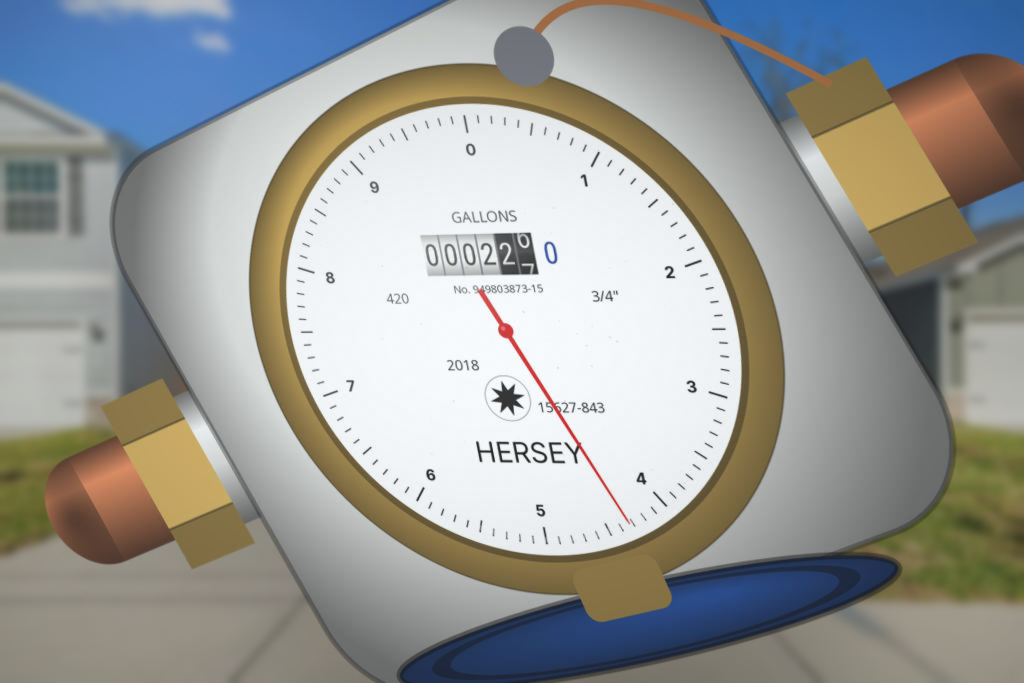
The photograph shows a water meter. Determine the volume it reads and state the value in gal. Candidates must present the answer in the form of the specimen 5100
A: 2264.3
